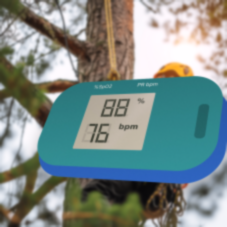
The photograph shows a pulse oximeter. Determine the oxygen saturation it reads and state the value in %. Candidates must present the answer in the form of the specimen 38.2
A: 88
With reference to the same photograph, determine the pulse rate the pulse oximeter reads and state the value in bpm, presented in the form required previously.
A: 76
